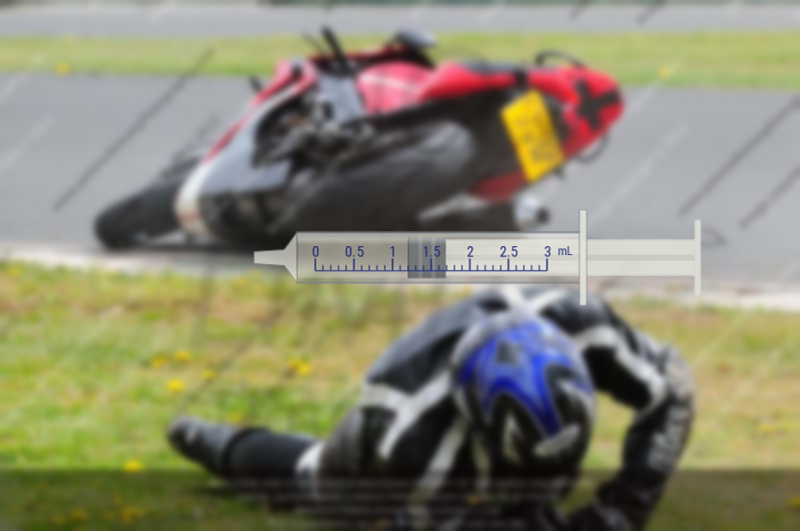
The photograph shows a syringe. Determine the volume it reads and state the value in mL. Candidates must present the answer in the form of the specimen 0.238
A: 1.2
